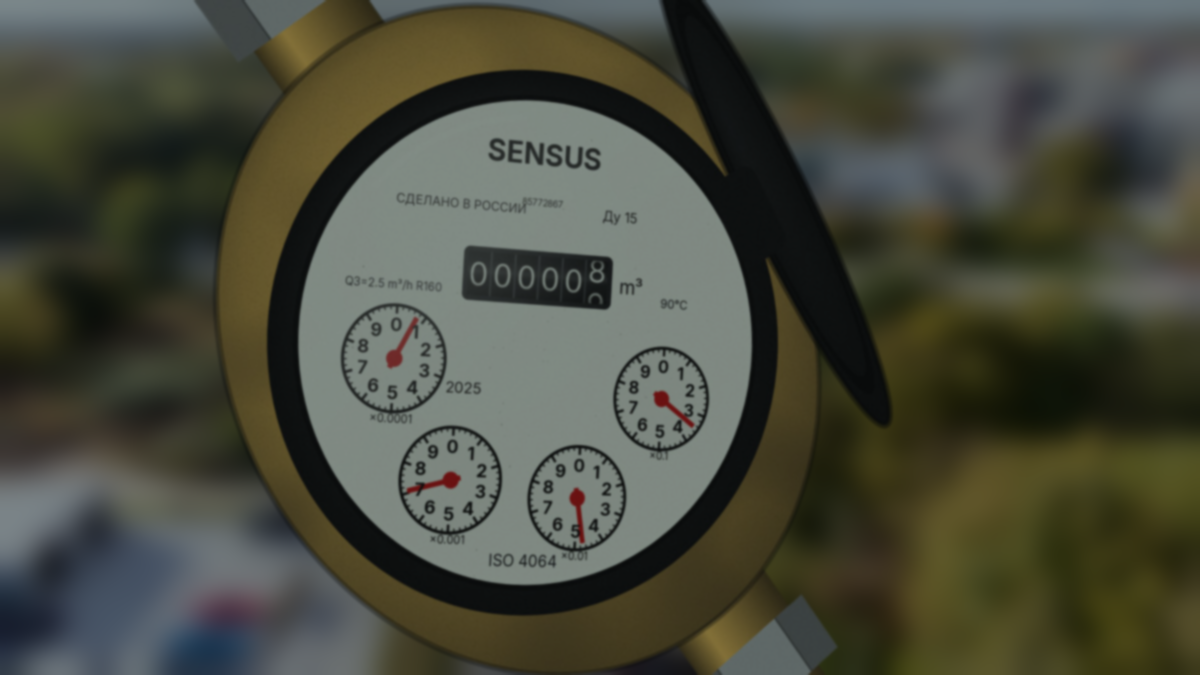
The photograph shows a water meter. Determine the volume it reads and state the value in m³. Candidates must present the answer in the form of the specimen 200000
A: 8.3470
